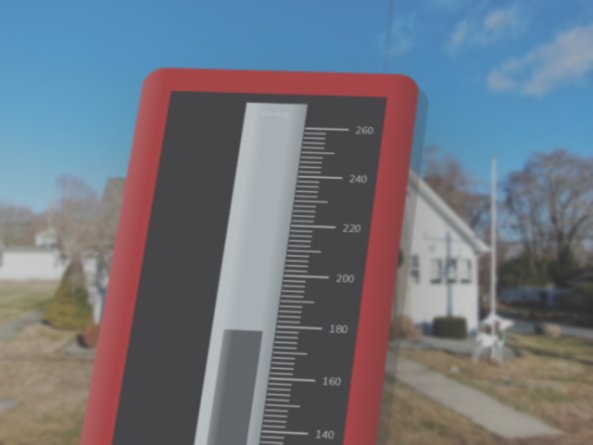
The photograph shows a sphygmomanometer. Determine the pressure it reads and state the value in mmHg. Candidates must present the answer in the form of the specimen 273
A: 178
